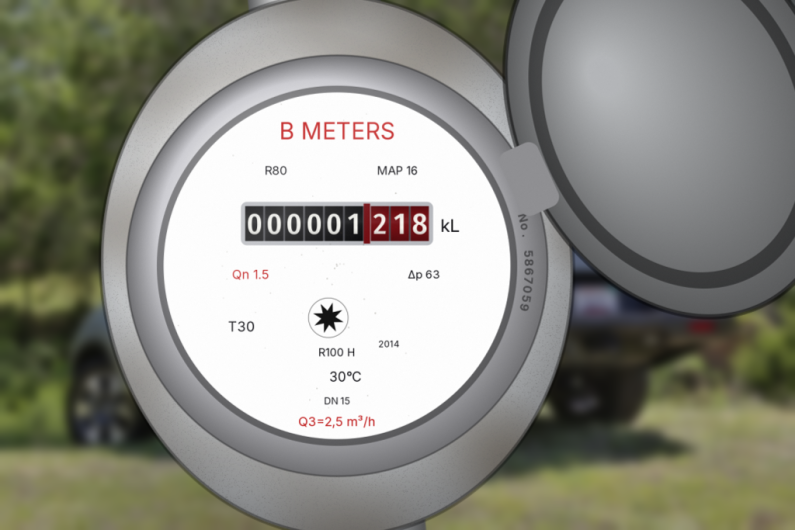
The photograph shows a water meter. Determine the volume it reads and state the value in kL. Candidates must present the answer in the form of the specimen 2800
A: 1.218
